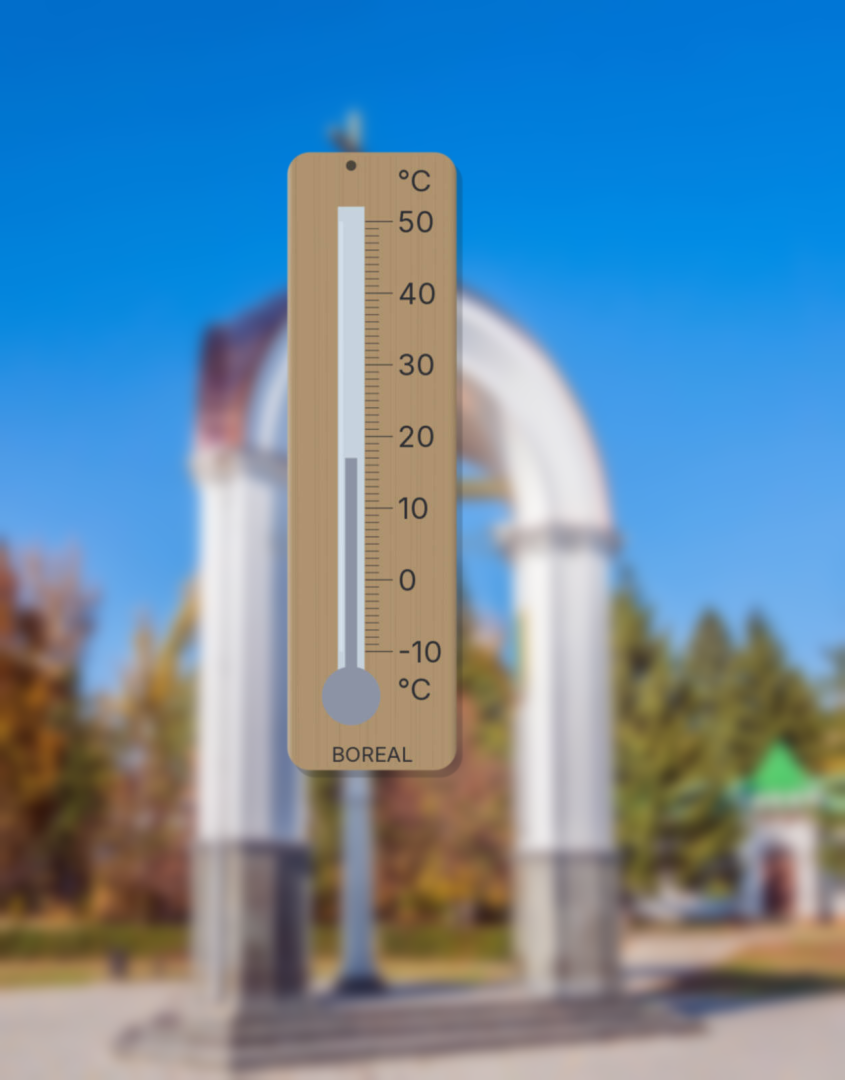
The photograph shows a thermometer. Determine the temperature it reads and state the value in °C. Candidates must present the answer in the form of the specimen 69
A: 17
